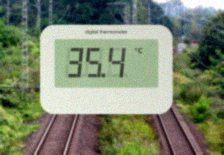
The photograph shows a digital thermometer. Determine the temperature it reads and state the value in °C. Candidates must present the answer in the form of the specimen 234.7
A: 35.4
